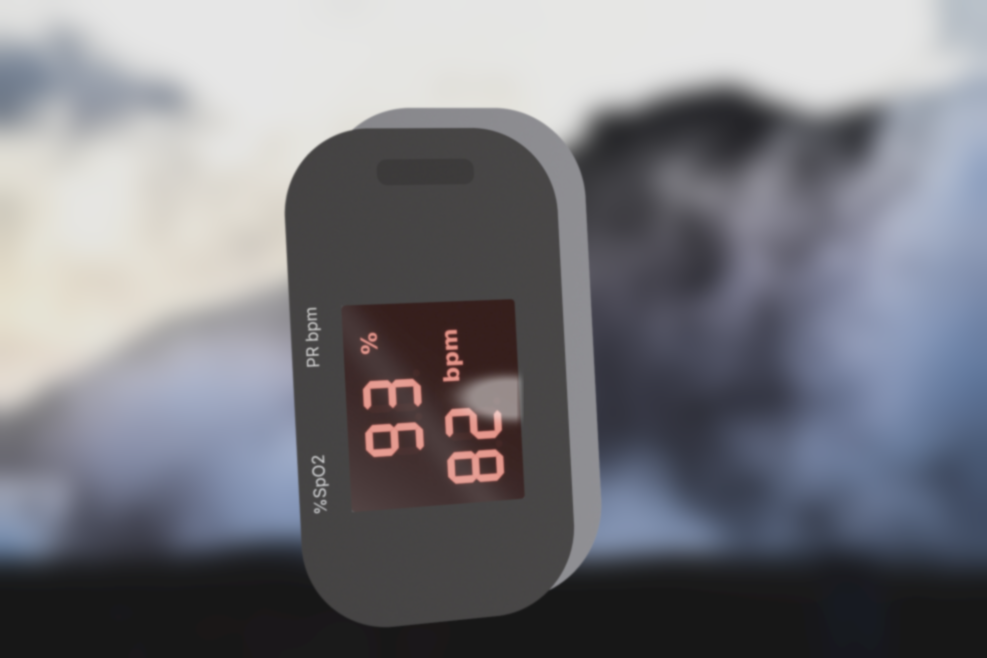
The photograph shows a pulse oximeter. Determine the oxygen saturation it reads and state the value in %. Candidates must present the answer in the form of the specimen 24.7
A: 93
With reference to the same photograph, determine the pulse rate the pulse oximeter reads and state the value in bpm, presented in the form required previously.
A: 82
